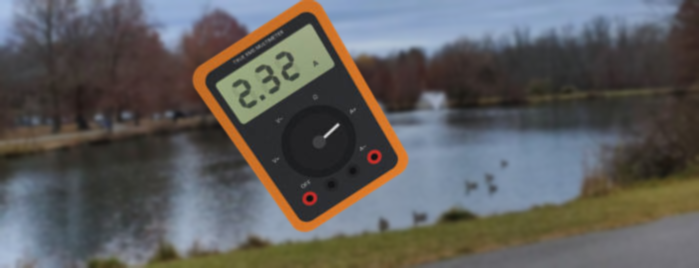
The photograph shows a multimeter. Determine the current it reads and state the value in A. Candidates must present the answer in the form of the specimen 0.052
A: 2.32
